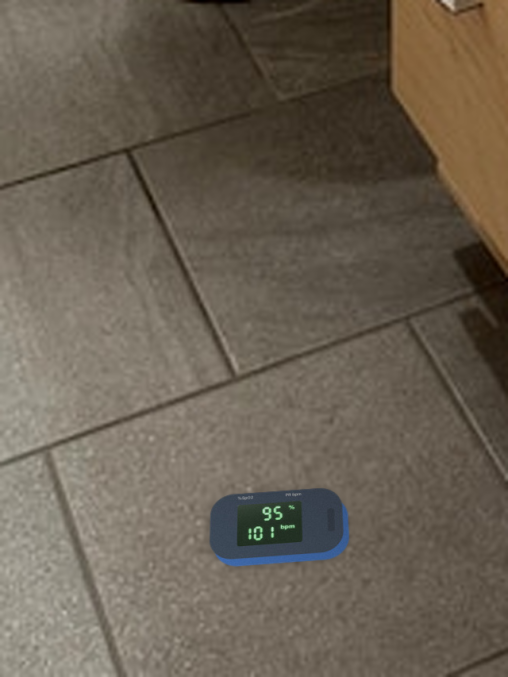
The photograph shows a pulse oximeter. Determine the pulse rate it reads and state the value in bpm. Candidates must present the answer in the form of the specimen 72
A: 101
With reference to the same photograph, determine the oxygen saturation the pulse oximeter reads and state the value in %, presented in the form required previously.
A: 95
